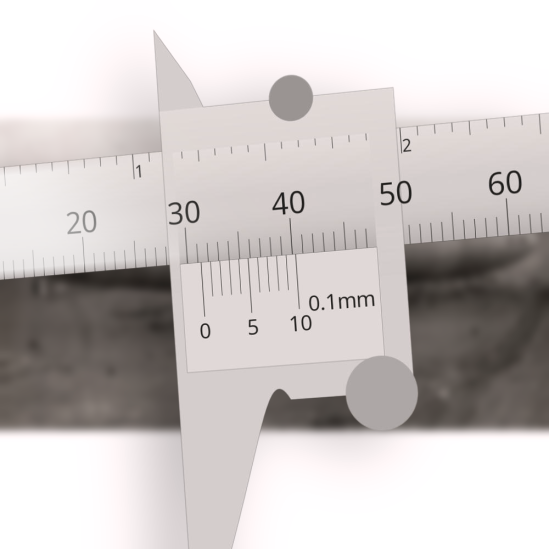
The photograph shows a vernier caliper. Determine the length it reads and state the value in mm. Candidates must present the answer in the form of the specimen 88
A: 31.3
